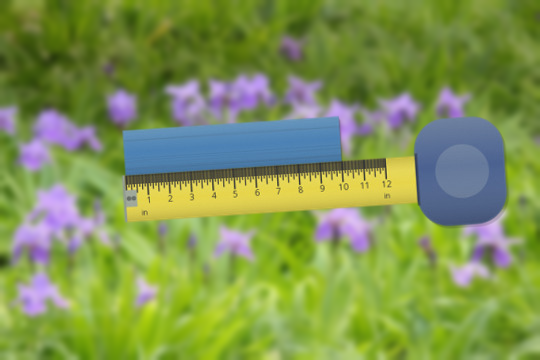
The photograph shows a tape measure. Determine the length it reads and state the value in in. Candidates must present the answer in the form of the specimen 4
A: 10
